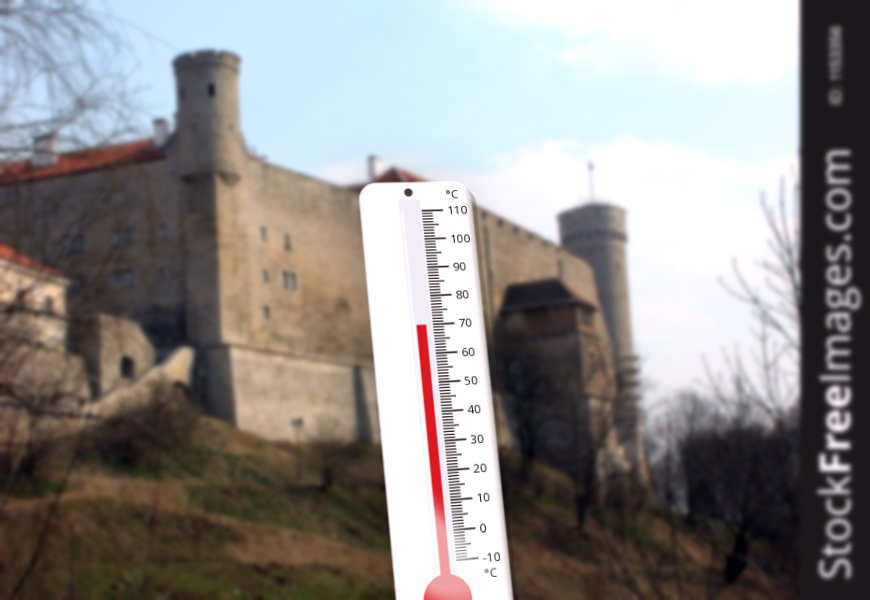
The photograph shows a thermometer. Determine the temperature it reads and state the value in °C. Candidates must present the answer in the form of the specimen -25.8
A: 70
